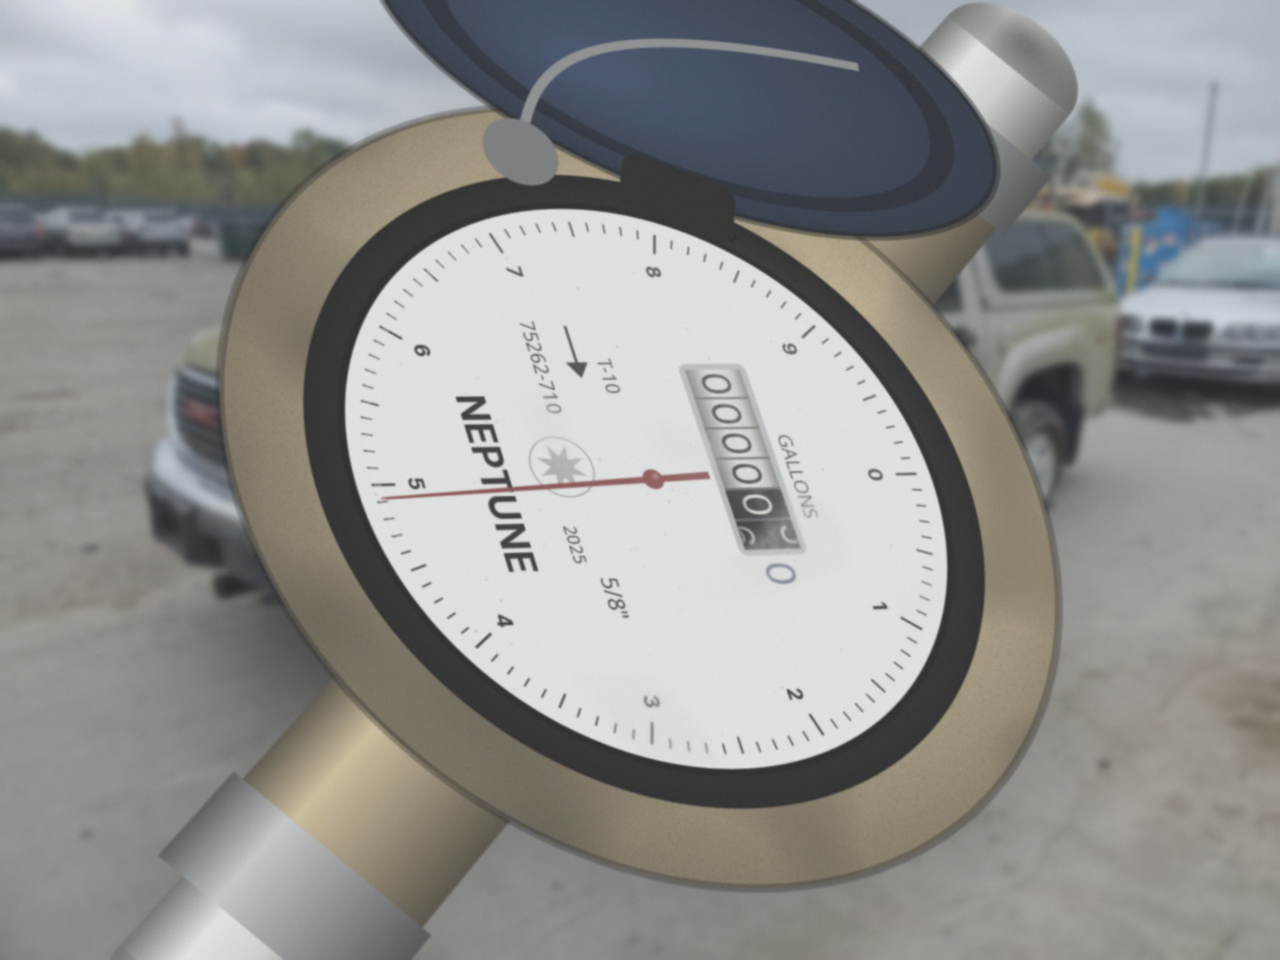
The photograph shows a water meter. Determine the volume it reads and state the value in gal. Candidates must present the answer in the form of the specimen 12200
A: 54.9
